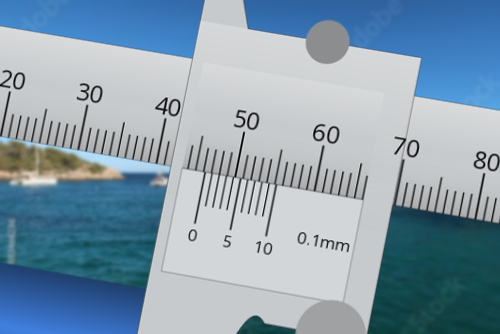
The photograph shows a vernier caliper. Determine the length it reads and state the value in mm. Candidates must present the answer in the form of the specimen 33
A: 46.2
